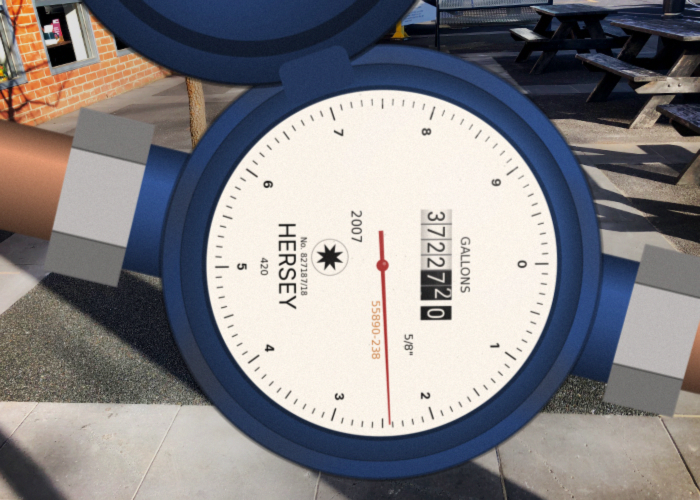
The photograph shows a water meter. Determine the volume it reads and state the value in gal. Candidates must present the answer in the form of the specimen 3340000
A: 3722722.4
